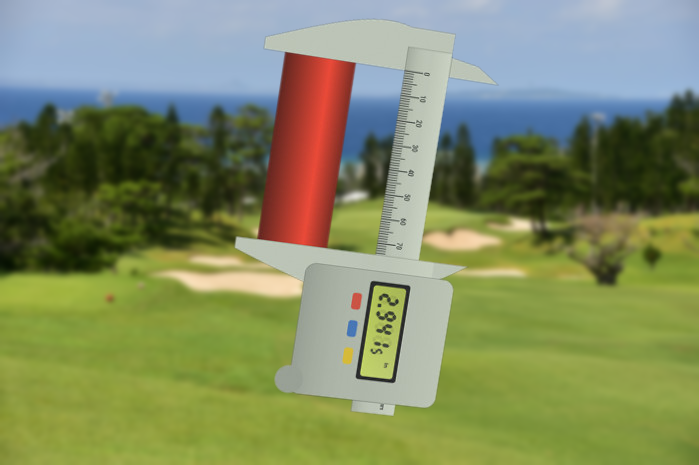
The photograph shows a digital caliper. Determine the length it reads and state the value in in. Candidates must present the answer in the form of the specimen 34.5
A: 2.9415
